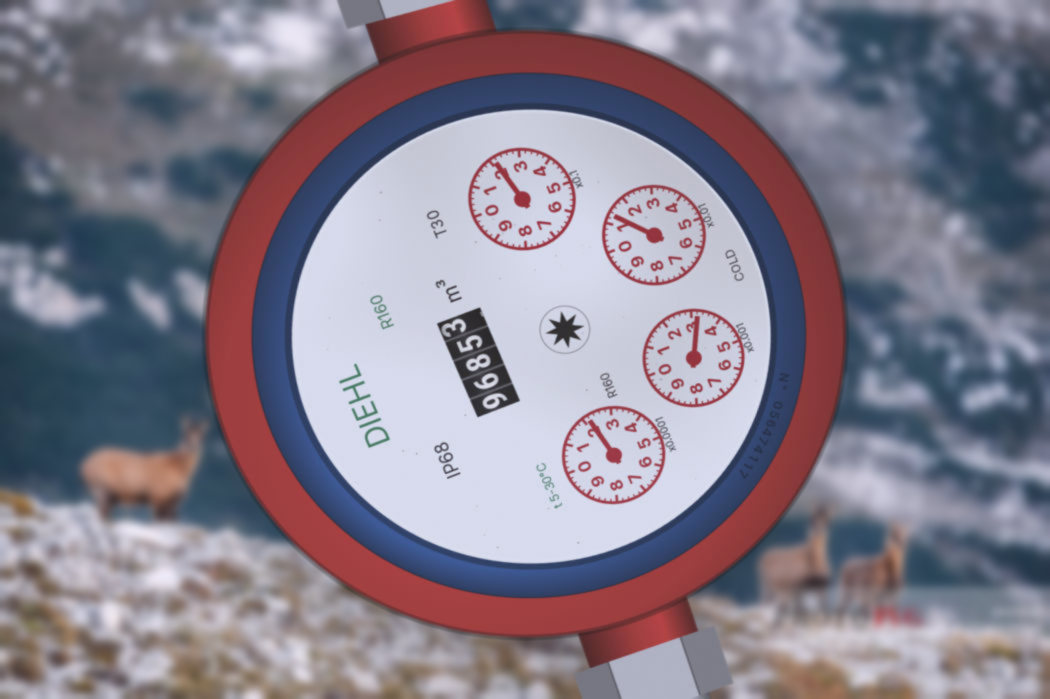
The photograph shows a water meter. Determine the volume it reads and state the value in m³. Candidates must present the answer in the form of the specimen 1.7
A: 96853.2132
